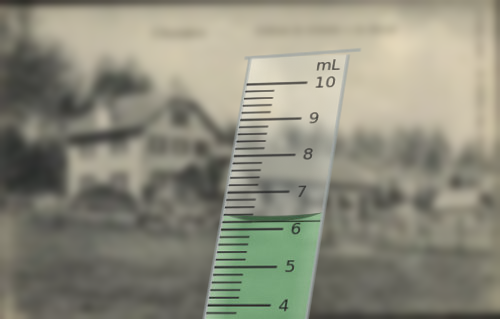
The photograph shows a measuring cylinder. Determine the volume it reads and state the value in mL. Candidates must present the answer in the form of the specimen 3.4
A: 6.2
